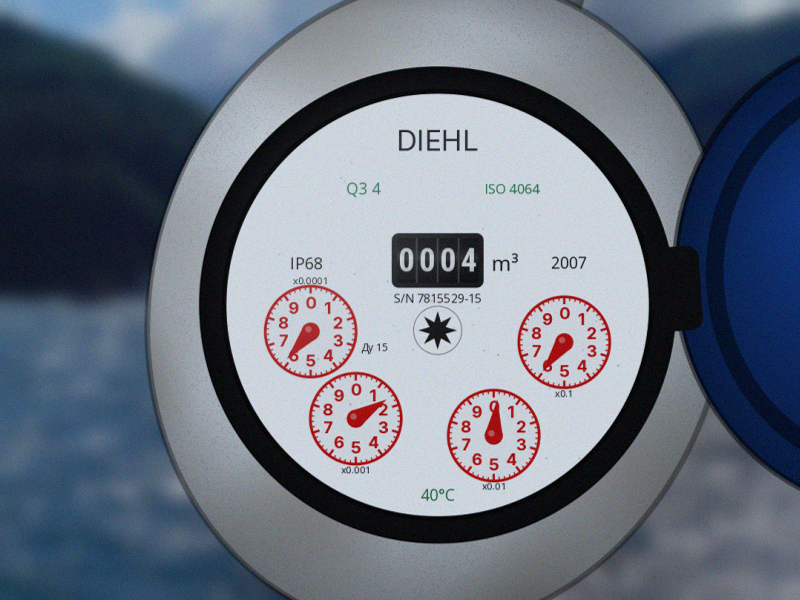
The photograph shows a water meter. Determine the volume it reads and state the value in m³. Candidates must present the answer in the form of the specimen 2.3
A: 4.6016
